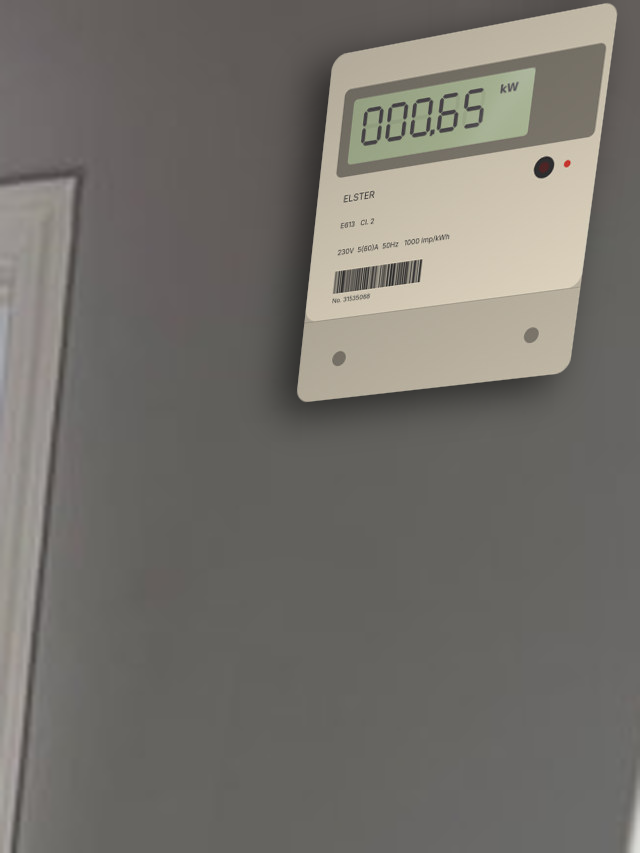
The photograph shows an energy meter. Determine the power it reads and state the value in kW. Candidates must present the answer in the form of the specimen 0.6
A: 0.65
